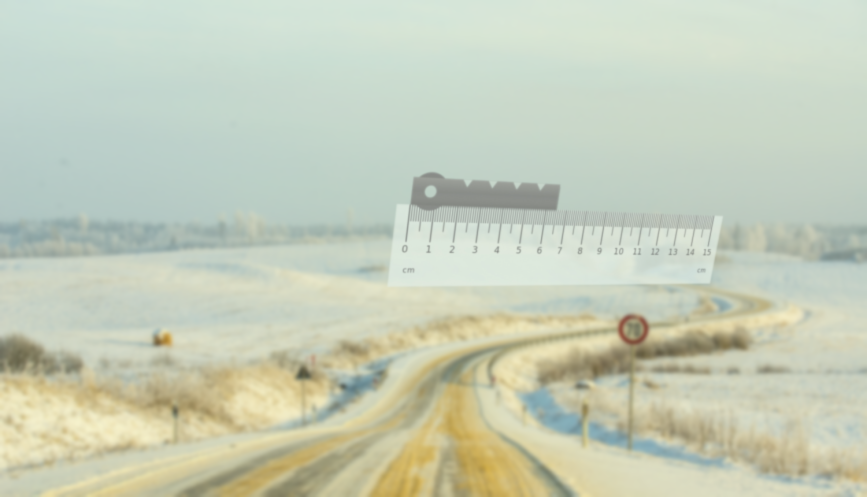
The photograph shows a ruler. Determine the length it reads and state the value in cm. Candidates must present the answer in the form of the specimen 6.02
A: 6.5
